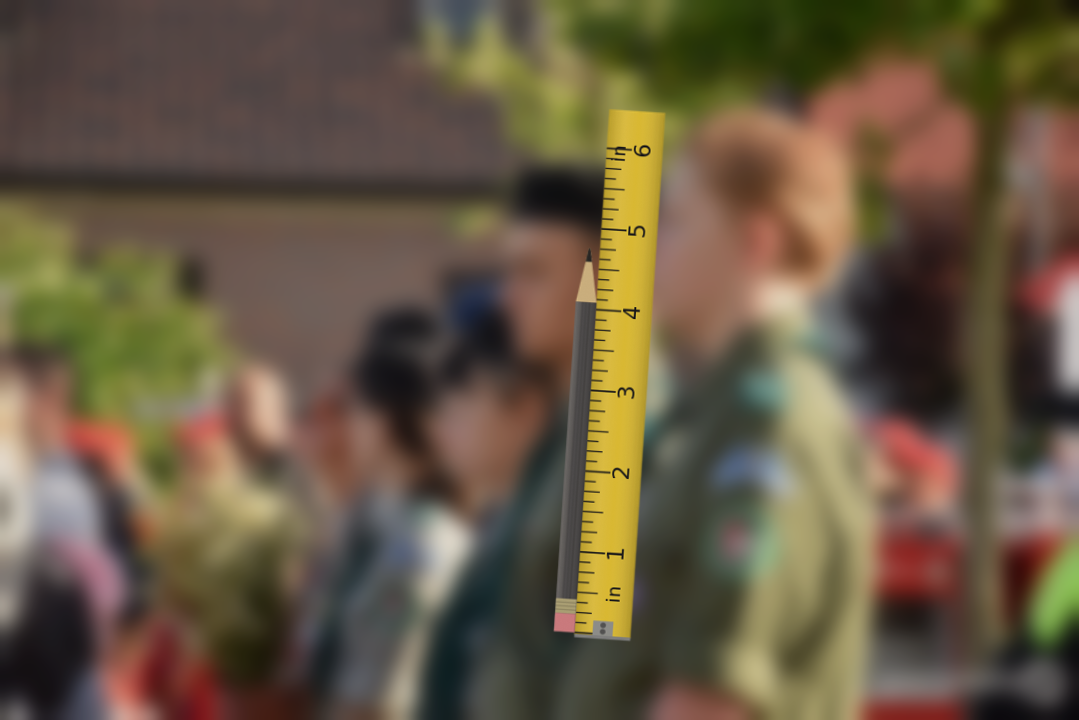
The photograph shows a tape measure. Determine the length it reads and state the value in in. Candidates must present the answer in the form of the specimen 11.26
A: 4.75
